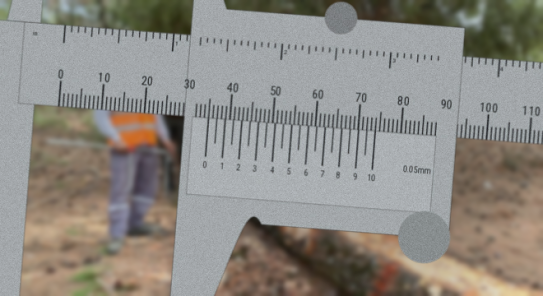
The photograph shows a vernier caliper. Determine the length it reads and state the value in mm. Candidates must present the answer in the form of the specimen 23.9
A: 35.0
